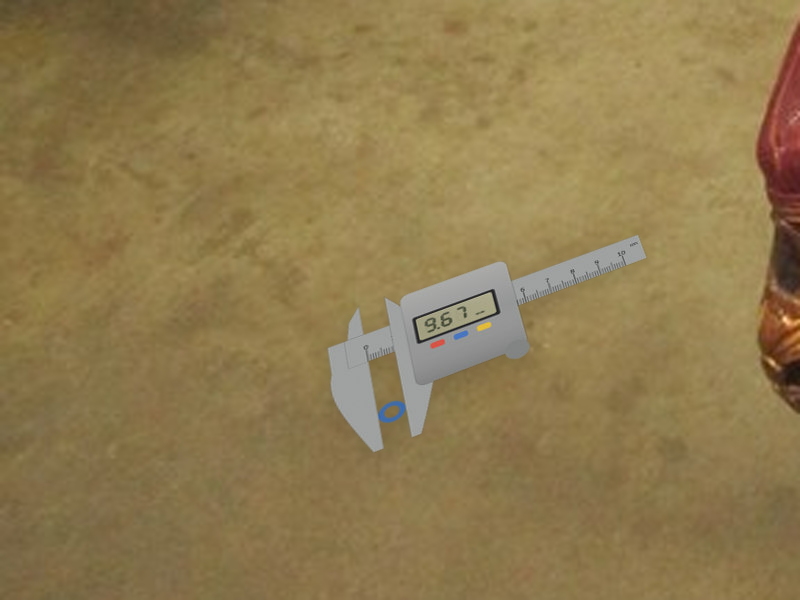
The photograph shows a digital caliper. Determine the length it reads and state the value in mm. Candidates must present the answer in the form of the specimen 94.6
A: 9.67
